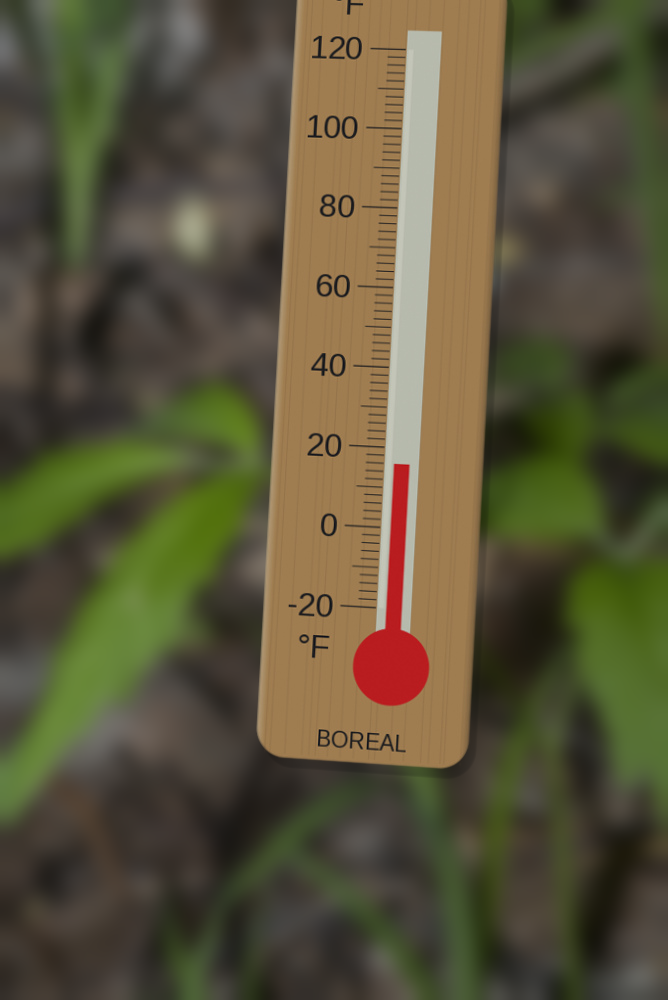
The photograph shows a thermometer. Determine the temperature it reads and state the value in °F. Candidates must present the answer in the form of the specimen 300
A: 16
